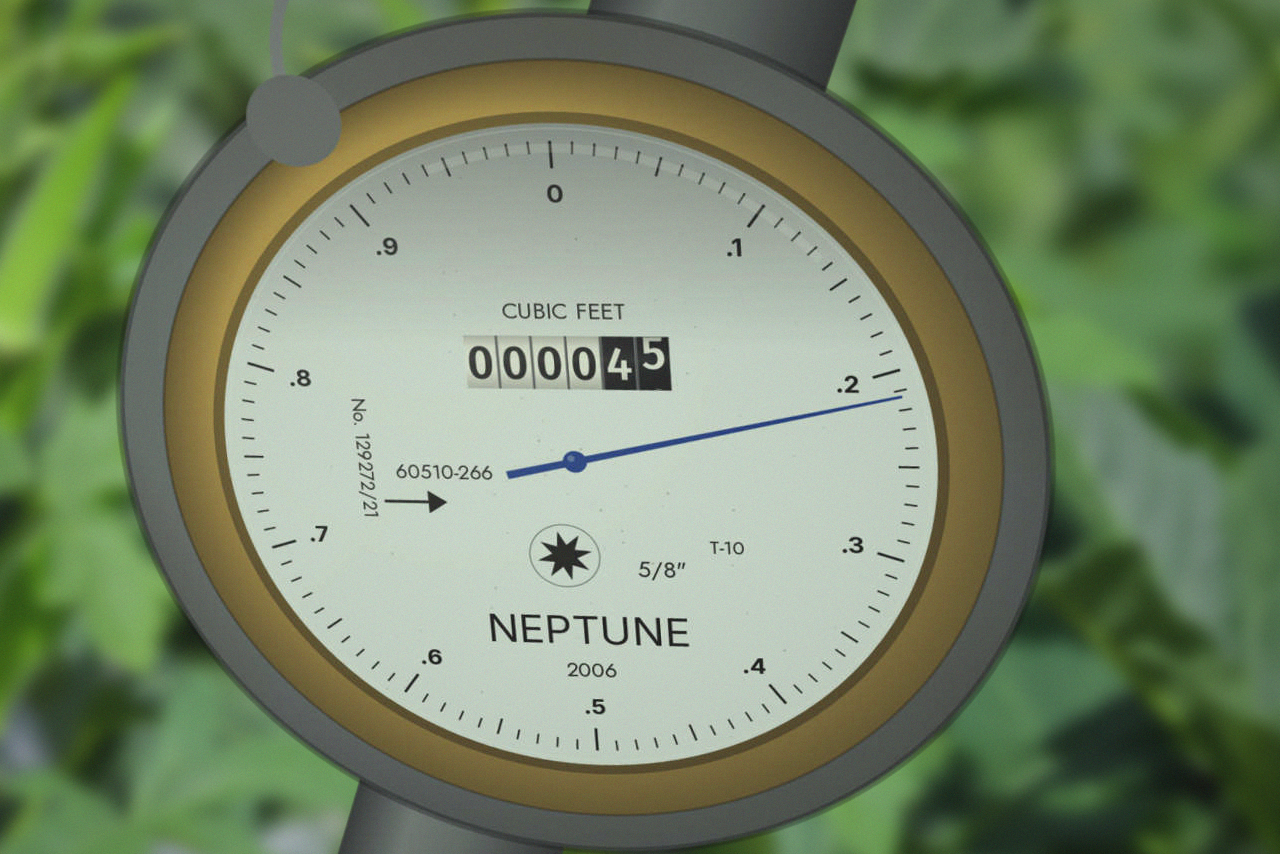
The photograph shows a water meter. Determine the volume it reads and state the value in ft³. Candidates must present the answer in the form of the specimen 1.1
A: 45.21
